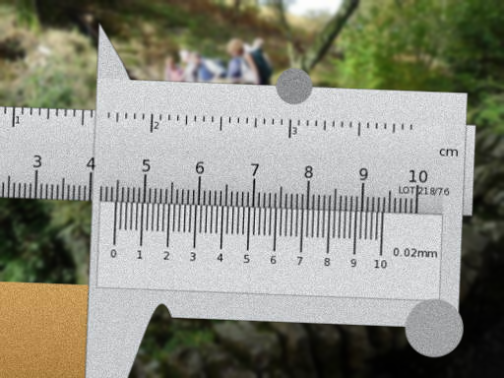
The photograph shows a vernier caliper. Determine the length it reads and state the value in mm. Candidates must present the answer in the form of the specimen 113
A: 44.8
